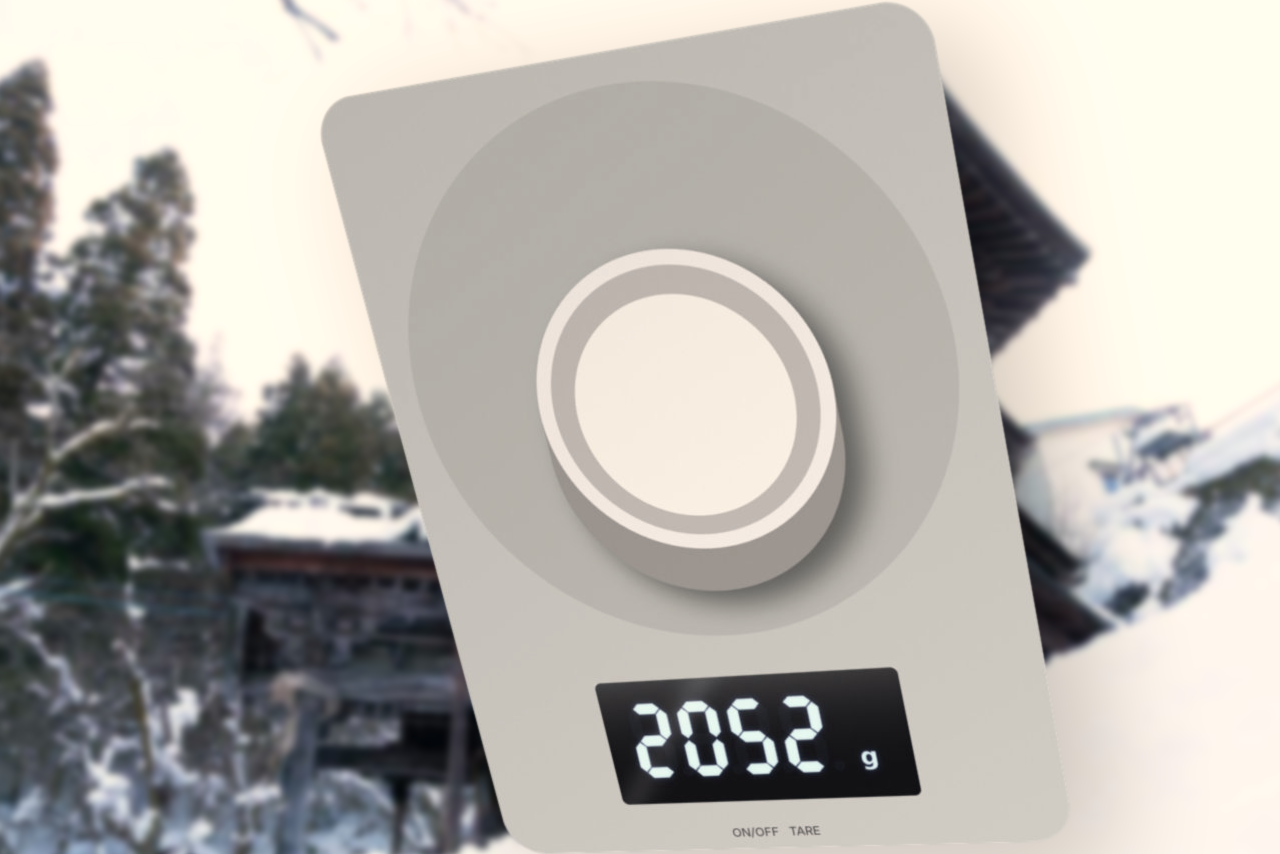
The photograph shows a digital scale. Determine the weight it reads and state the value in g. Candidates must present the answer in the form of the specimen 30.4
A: 2052
